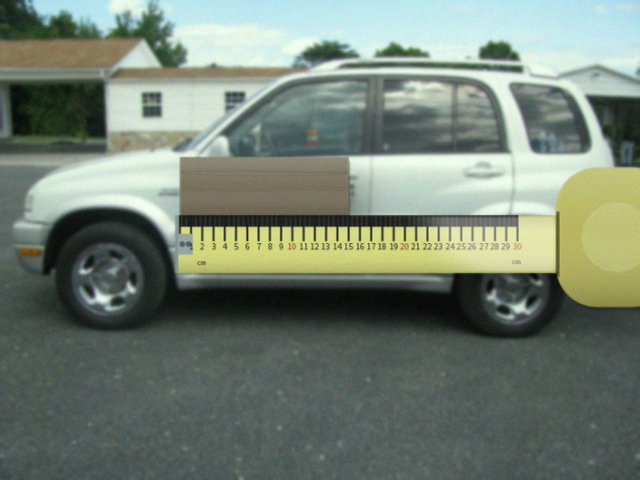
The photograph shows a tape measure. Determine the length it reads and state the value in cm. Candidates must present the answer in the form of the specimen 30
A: 15
